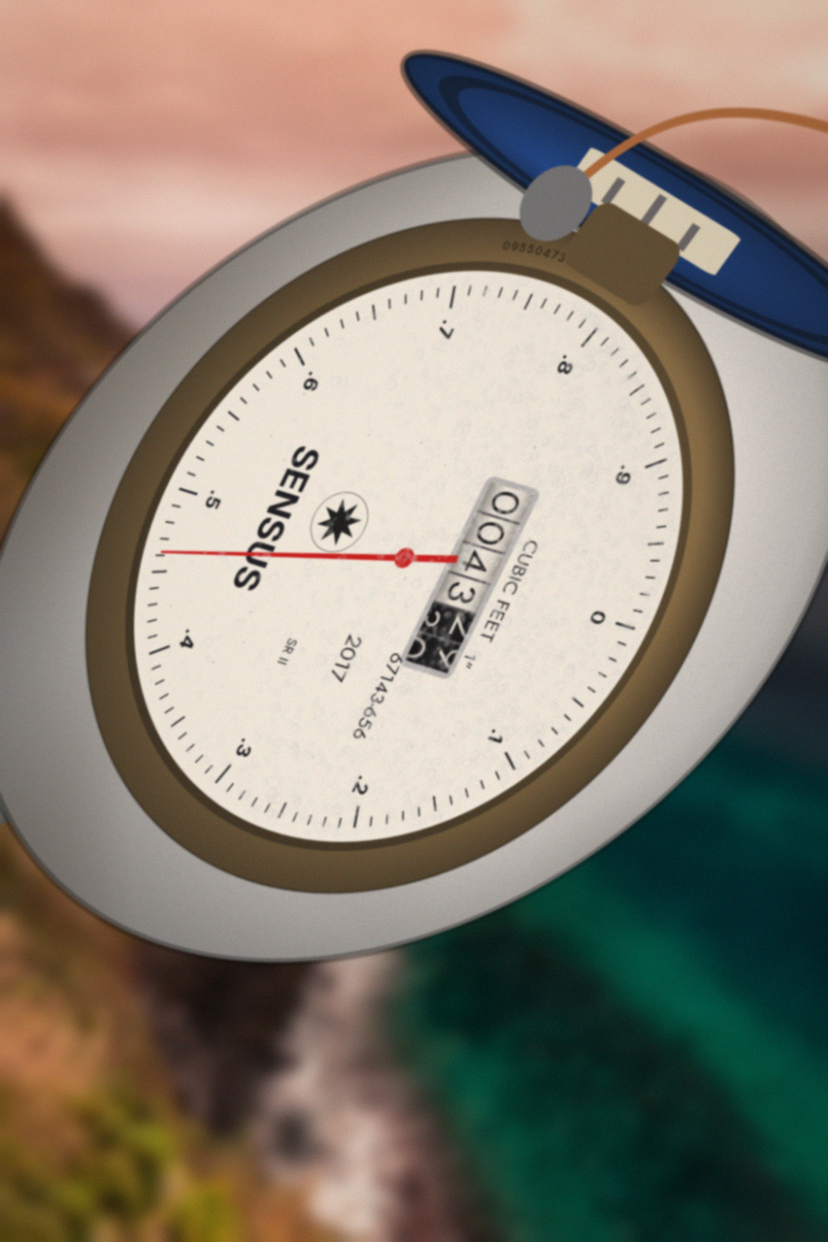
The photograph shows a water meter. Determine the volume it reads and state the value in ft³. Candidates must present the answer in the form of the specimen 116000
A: 4329.46
